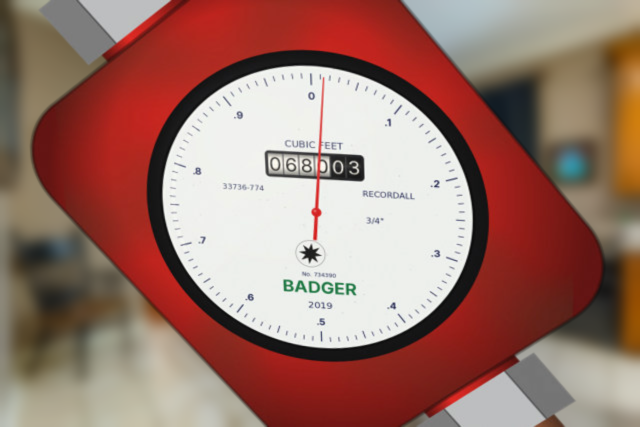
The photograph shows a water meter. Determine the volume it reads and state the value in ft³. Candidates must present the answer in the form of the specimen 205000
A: 68003.01
